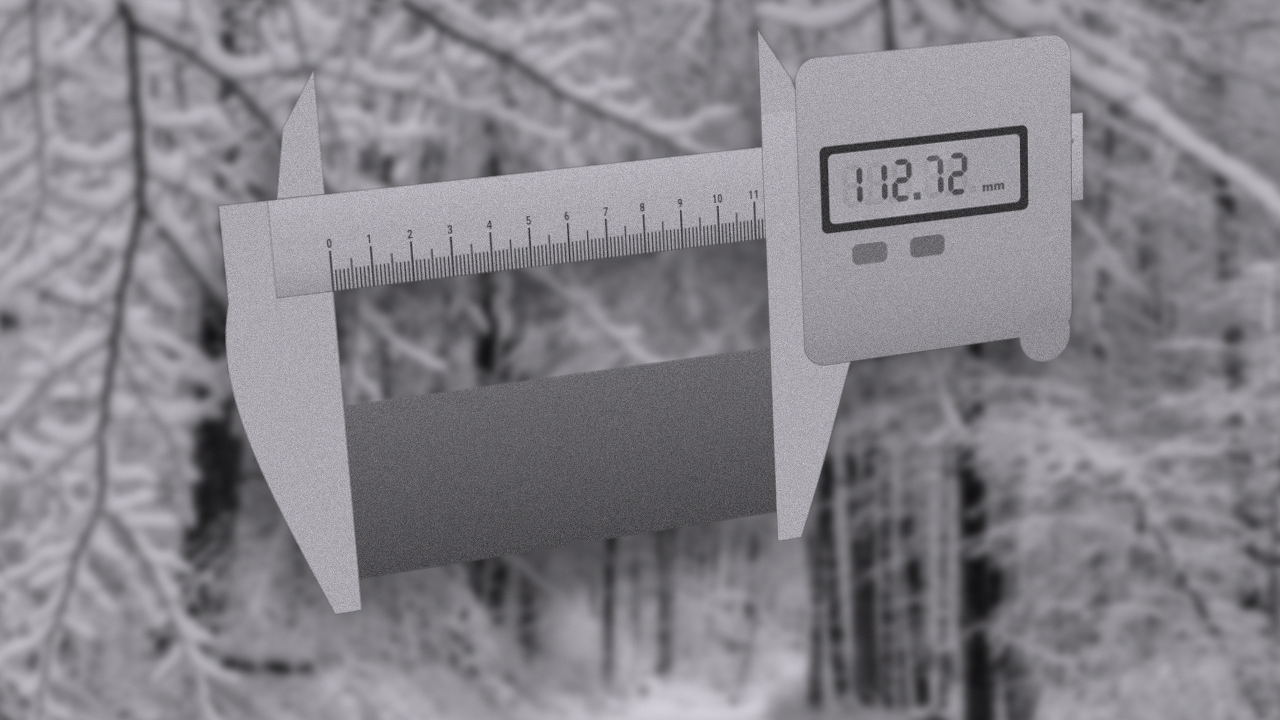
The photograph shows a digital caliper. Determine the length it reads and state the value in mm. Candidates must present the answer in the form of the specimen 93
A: 112.72
